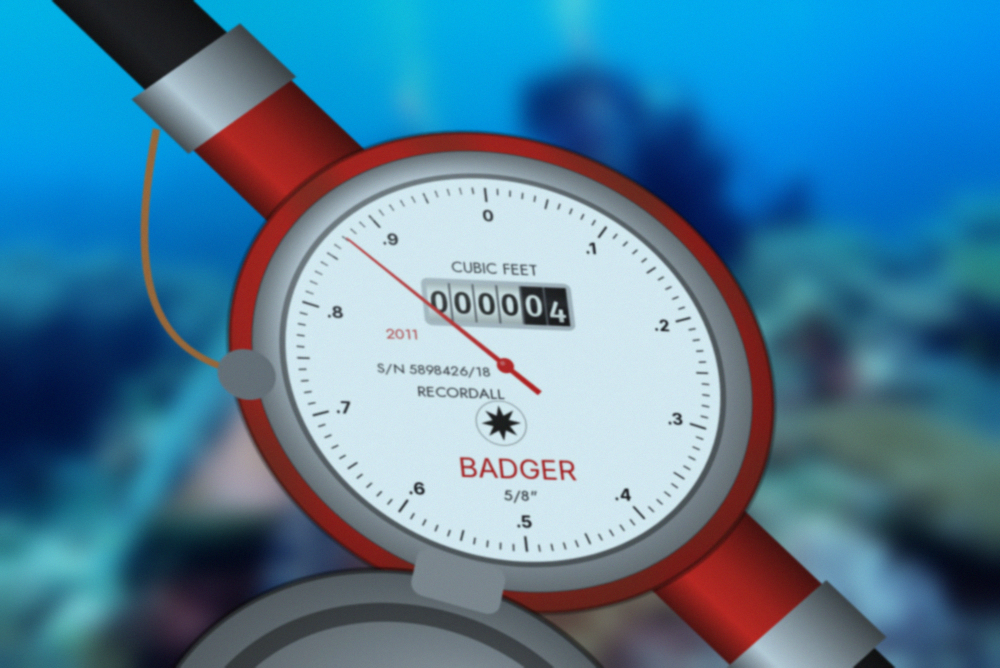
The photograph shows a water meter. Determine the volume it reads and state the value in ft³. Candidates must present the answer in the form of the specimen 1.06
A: 3.87
